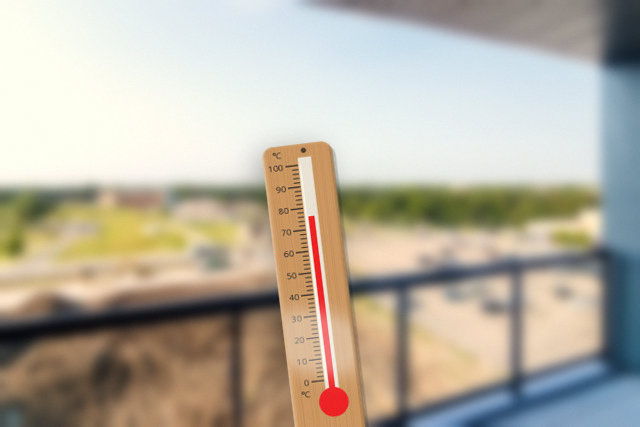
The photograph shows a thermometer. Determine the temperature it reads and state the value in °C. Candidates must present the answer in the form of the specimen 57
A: 76
